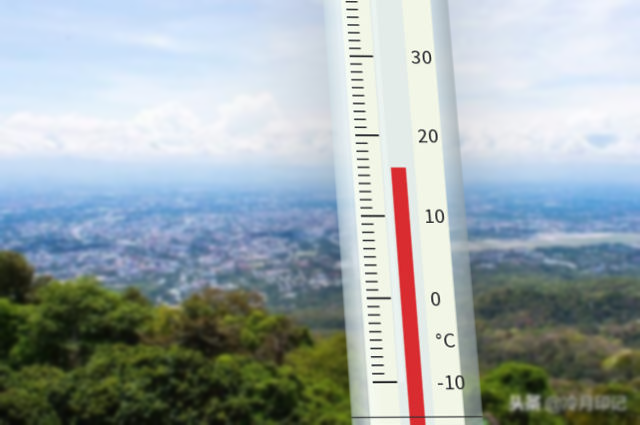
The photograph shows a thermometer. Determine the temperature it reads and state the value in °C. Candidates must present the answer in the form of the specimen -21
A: 16
